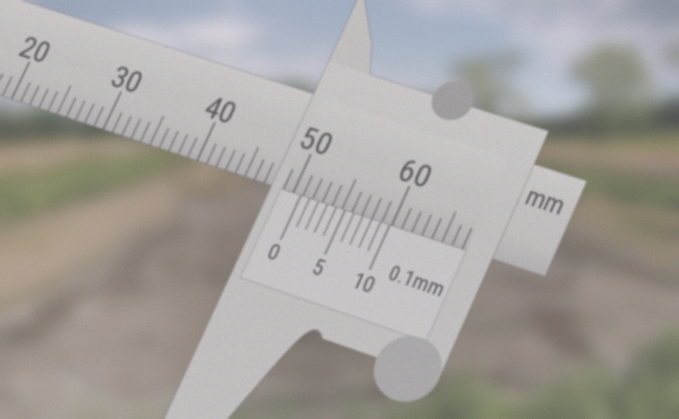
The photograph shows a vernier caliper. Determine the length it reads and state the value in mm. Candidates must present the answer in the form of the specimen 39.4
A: 50.8
